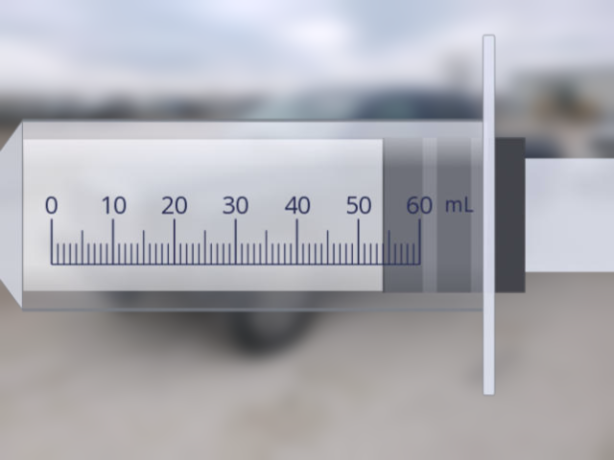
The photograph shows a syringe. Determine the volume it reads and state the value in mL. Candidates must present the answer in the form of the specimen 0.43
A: 54
